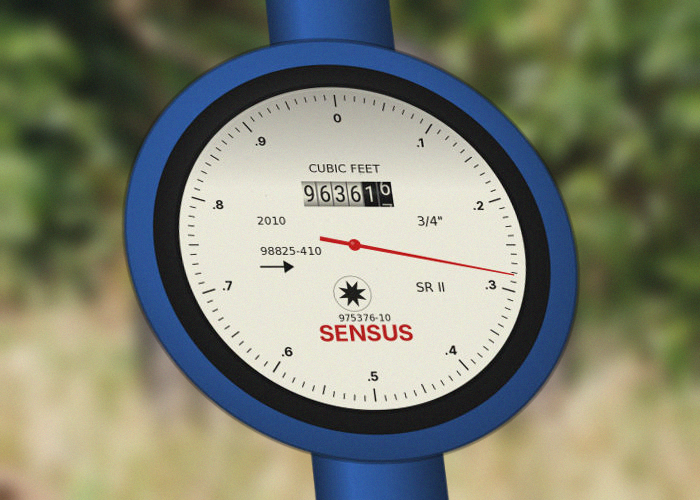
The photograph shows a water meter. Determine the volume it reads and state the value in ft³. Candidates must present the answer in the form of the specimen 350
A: 963616.28
